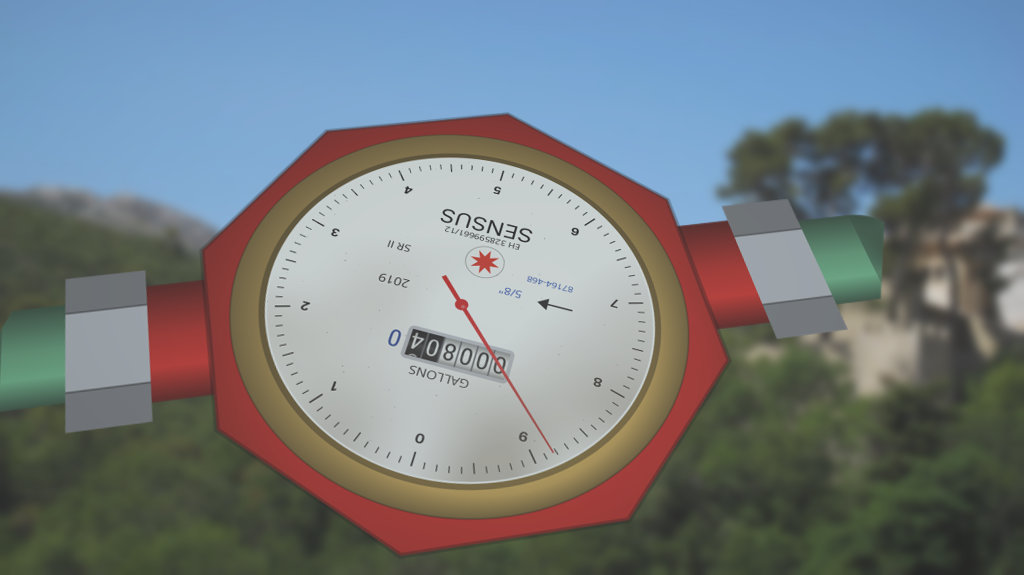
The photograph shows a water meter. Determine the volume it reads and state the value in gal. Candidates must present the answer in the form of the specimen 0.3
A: 8038.8
